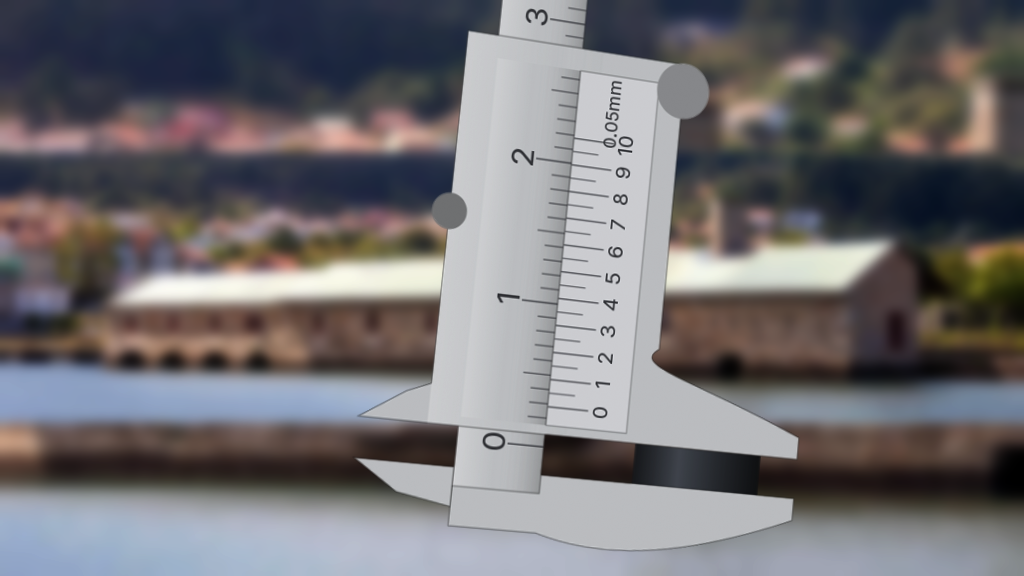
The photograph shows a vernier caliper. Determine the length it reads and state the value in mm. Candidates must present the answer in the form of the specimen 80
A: 2.8
